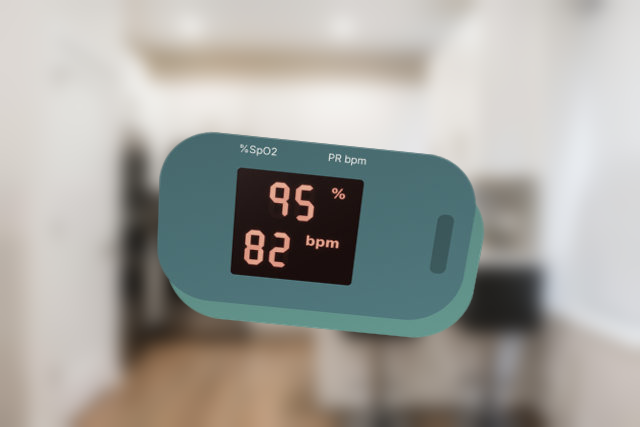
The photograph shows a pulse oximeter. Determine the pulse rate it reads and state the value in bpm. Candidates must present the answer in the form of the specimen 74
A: 82
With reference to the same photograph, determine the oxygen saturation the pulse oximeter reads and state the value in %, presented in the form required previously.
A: 95
